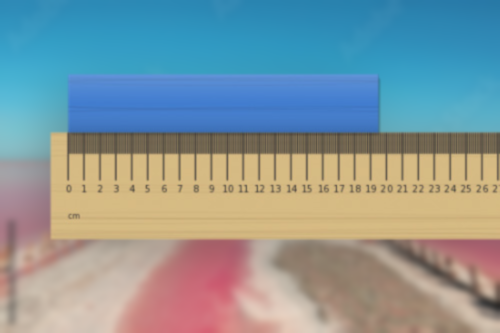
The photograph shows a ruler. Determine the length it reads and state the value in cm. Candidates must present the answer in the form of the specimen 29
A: 19.5
